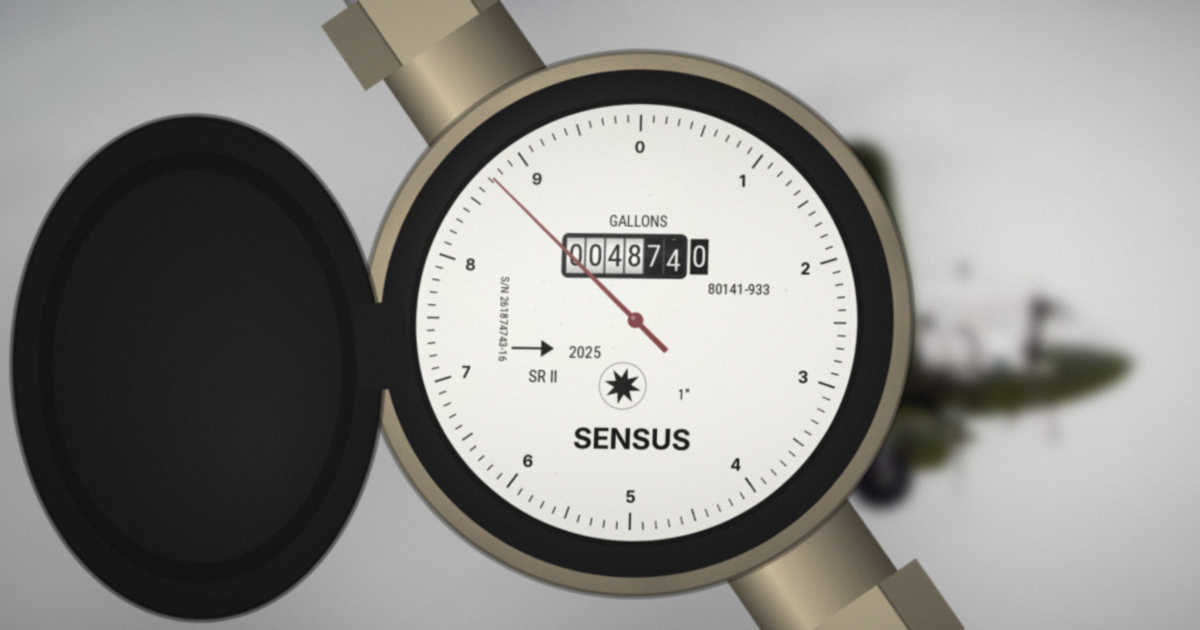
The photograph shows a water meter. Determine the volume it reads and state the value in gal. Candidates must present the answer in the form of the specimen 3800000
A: 48738.7
